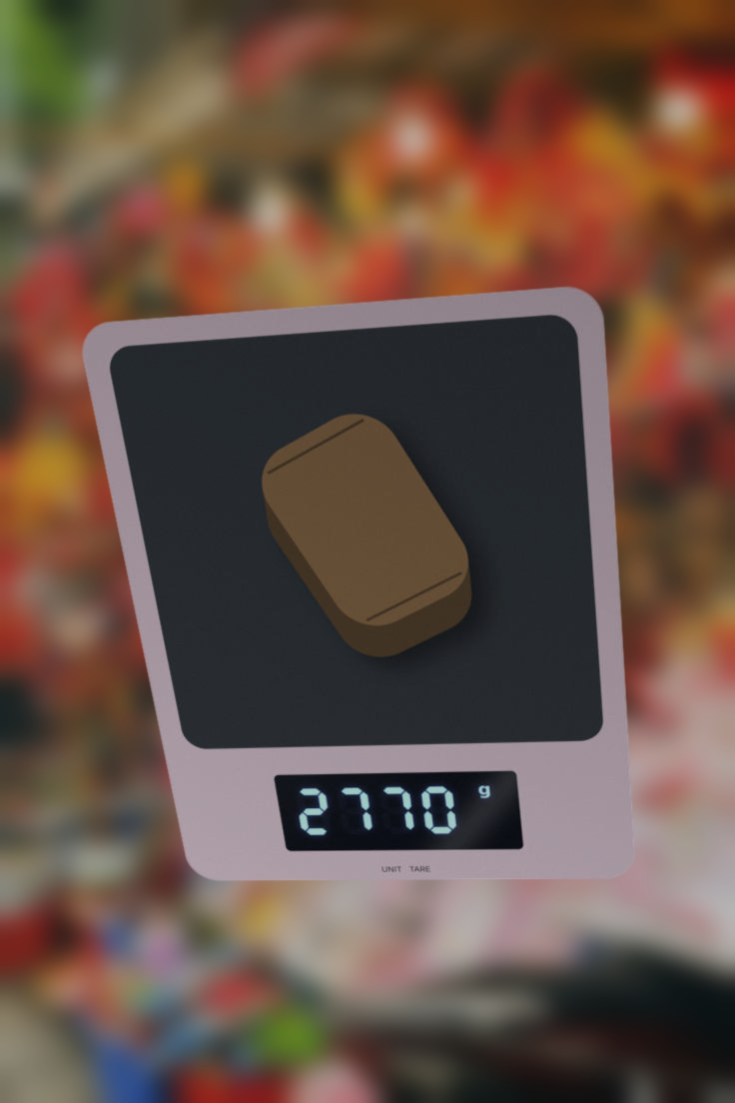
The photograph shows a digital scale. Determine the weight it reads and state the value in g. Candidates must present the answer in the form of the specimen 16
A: 2770
